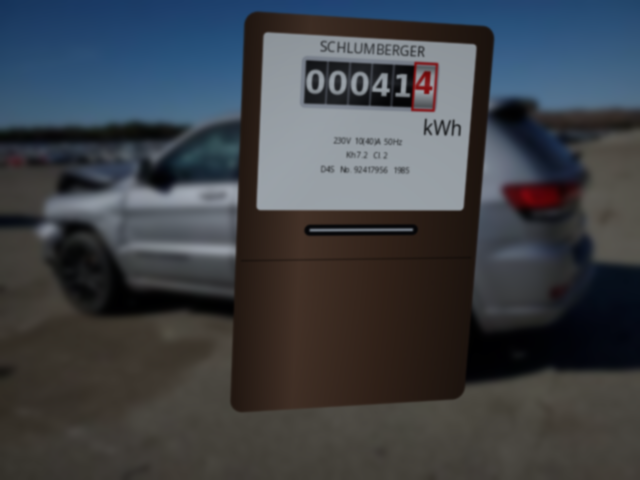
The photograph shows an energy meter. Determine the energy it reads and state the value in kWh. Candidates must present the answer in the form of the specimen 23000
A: 41.4
